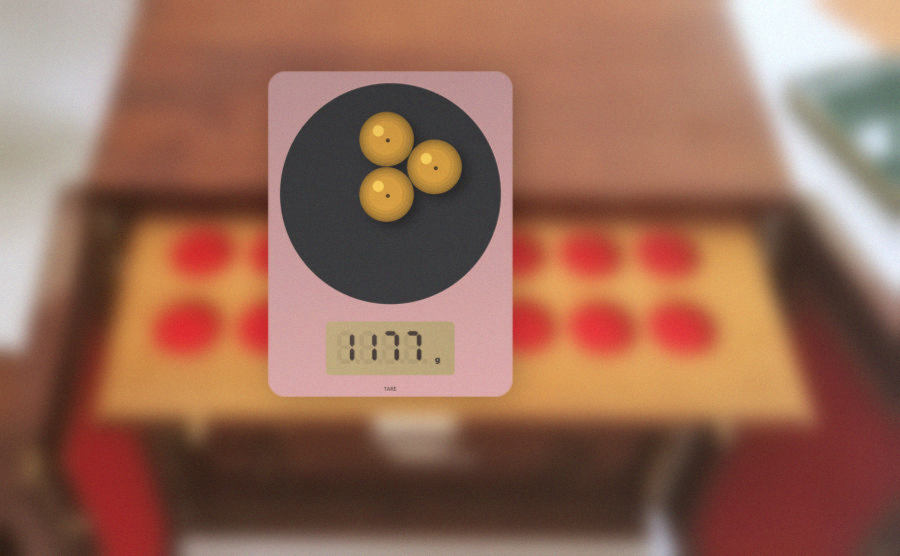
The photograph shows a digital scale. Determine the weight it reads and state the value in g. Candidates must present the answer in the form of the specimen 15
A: 1177
